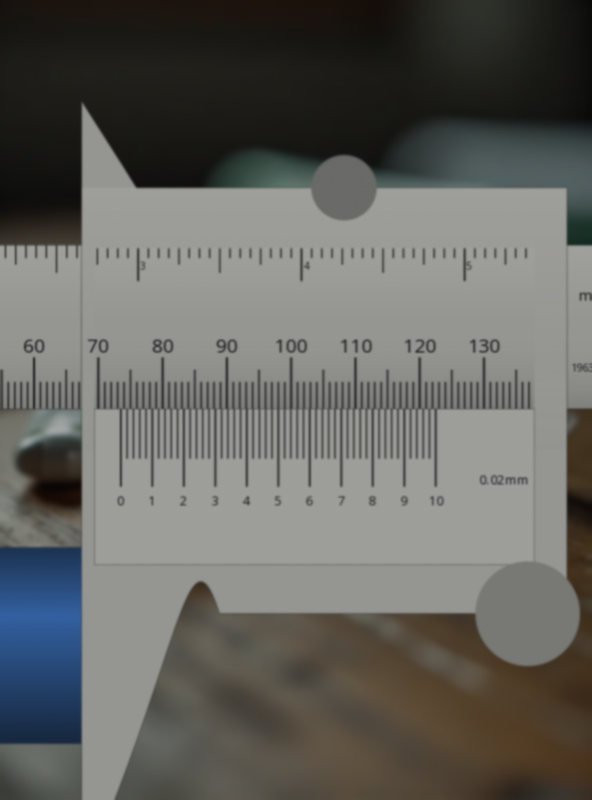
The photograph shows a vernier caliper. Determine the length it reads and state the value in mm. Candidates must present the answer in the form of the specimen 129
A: 73.5
